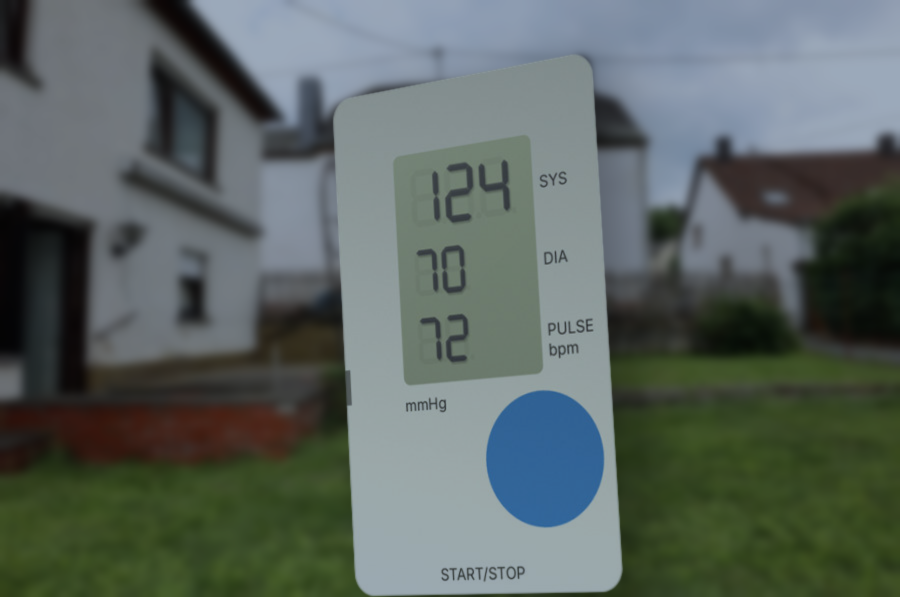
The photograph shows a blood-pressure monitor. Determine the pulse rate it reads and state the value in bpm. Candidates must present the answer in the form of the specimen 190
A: 72
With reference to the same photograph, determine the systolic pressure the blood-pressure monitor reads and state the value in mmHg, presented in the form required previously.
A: 124
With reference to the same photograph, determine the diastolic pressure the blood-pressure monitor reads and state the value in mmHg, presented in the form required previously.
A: 70
